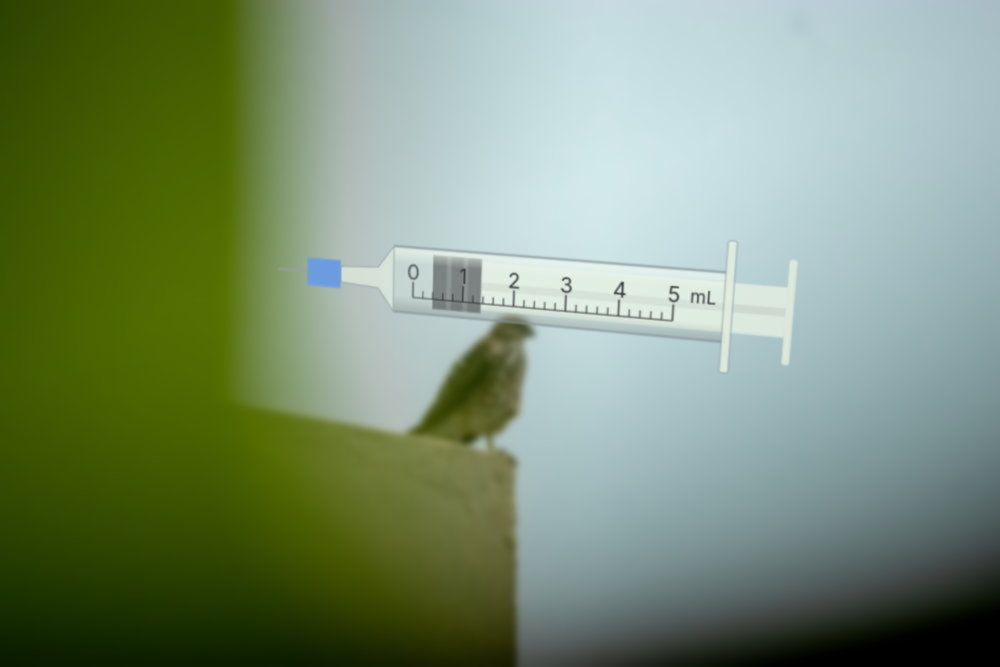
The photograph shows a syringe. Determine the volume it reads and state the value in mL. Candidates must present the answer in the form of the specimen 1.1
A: 0.4
